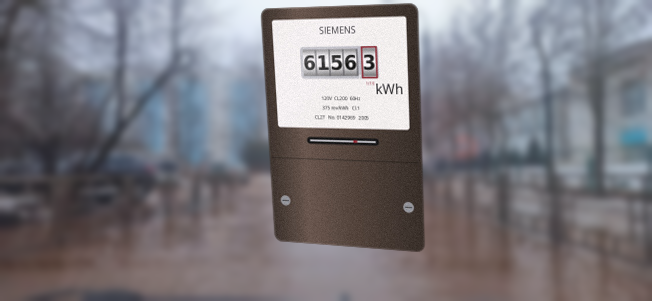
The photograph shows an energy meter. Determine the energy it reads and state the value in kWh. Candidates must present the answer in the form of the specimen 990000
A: 6156.3
